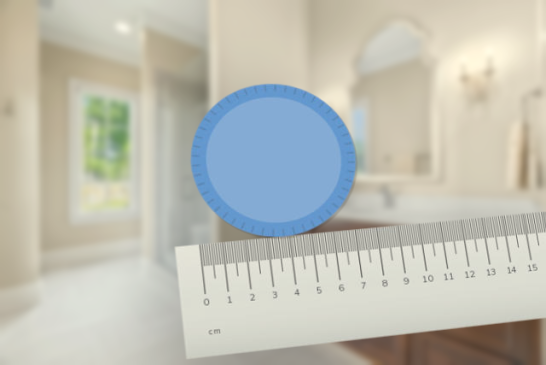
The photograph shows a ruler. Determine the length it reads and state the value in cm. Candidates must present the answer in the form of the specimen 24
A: 7.5
